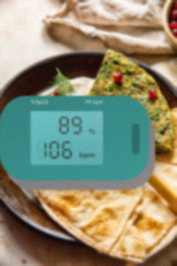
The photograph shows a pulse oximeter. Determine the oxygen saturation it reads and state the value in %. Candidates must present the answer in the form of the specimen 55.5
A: 89
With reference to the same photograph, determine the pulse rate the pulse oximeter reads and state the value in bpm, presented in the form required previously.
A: 106
